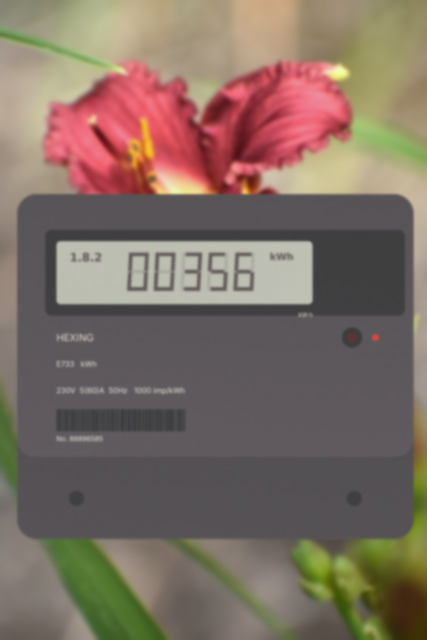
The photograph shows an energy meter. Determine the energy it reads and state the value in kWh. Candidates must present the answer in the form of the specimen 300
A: 356
